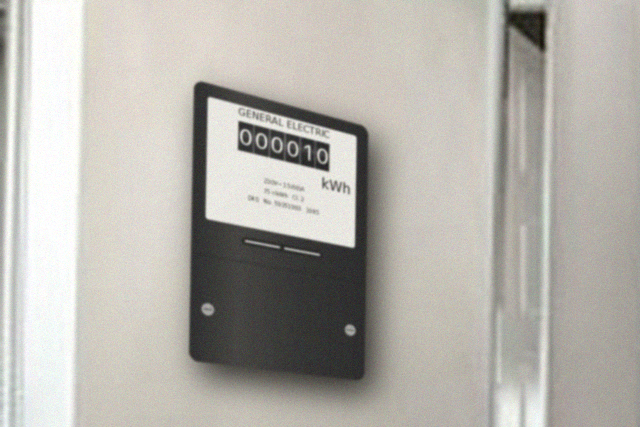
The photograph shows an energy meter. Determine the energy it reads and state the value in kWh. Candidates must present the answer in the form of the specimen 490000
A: 10
